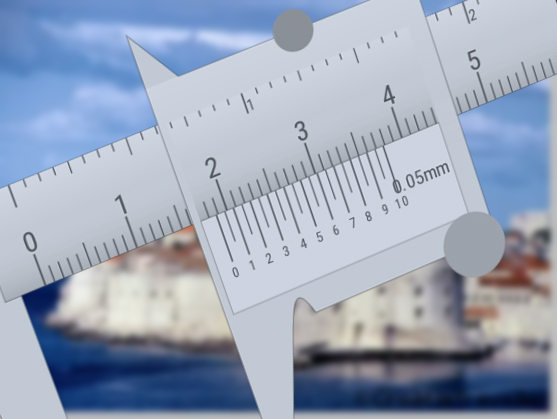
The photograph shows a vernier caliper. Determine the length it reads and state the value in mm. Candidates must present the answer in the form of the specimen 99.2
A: 18.8
